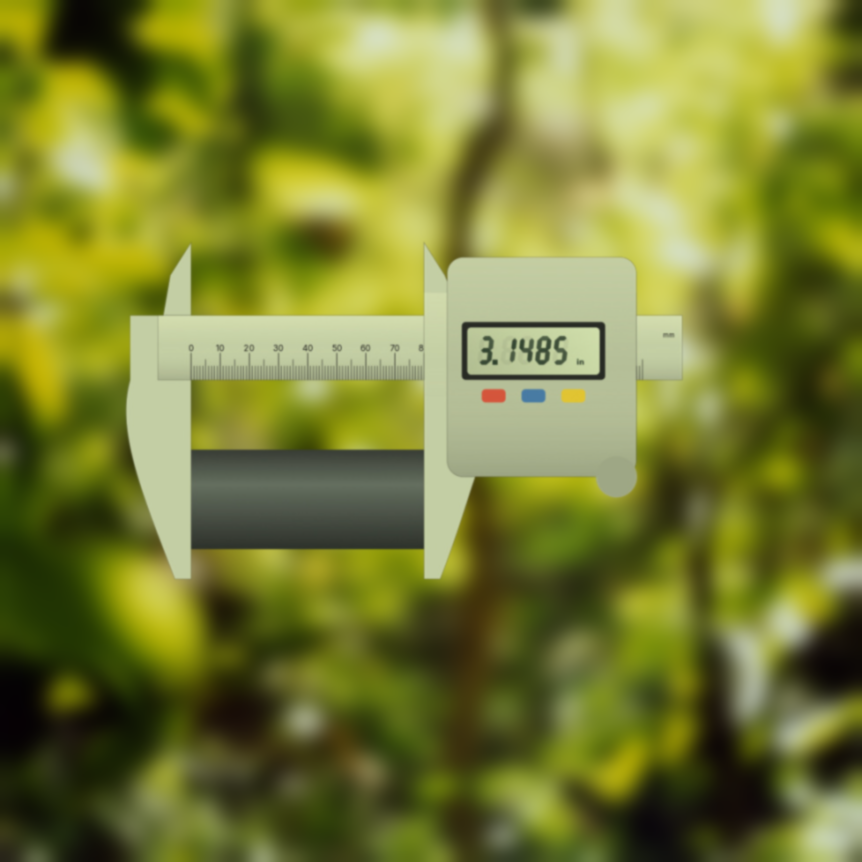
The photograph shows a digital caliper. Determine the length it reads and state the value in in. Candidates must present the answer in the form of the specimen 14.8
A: 3.1485
